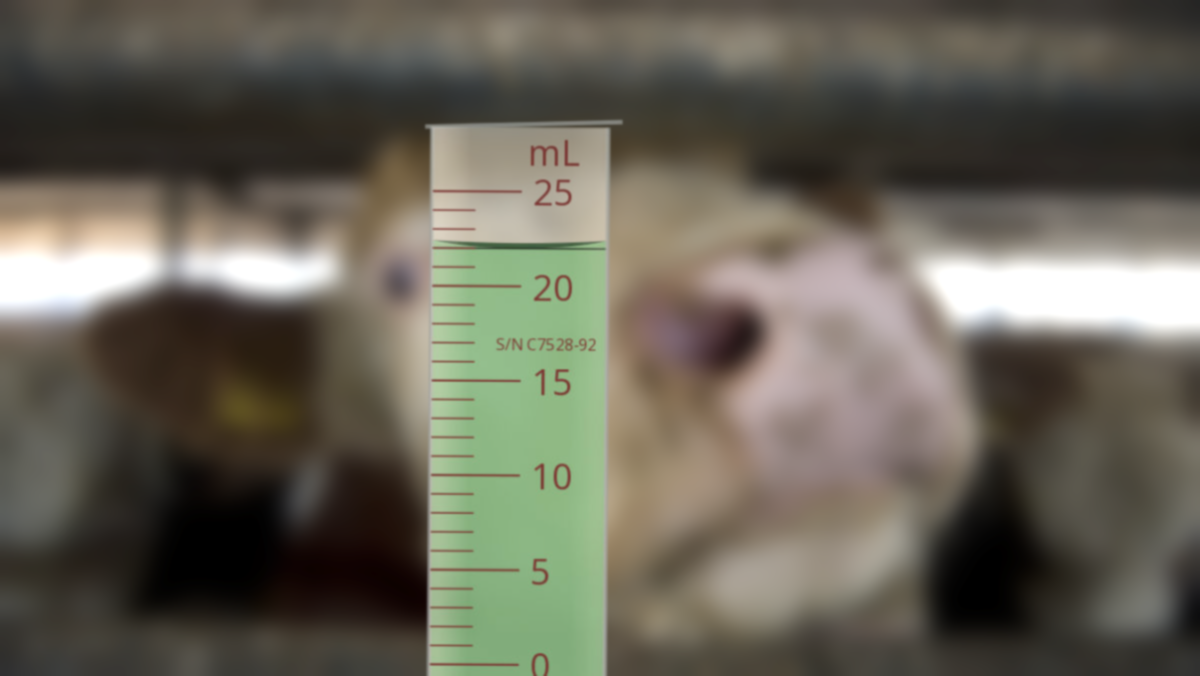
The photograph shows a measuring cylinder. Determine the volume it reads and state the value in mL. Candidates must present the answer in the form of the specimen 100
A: 22
